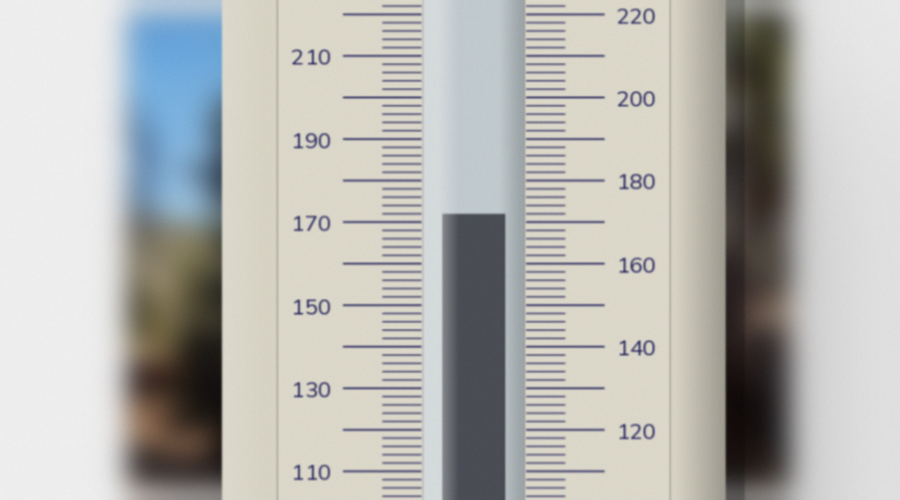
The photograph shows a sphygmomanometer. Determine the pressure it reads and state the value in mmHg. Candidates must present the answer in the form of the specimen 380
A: 172
